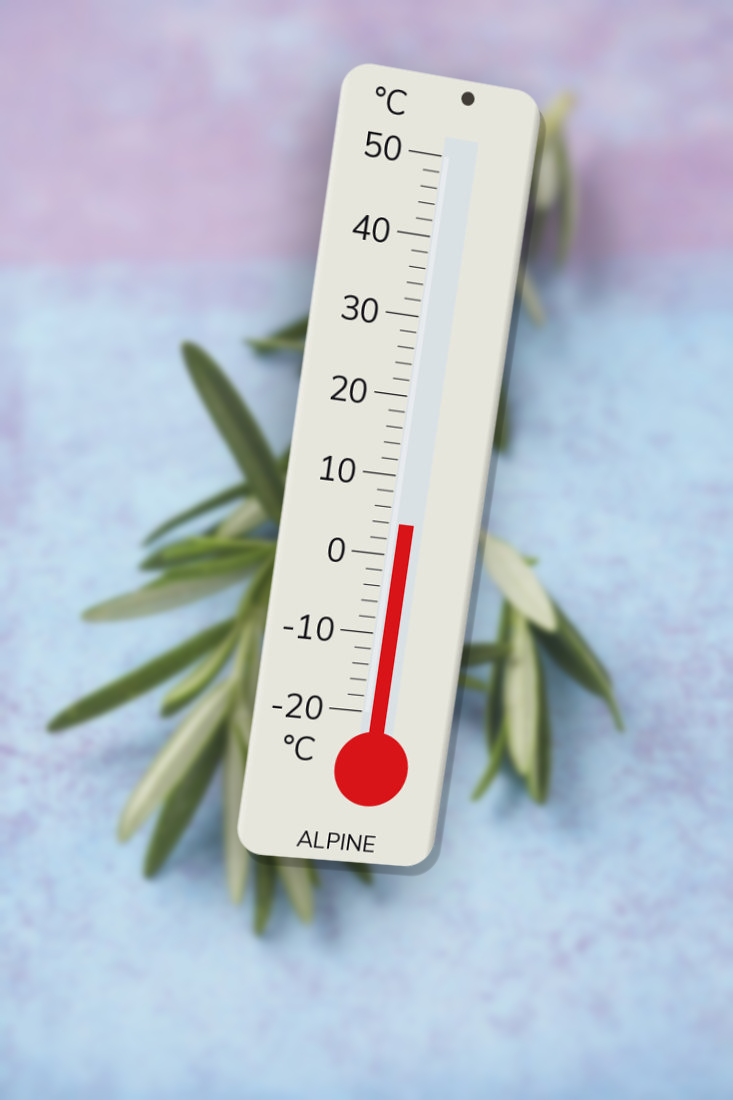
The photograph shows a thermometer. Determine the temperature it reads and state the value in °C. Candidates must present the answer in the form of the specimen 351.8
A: 4
